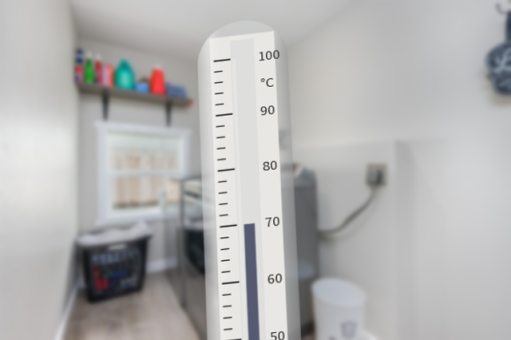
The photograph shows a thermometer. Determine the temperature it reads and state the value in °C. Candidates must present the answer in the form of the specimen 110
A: 70
